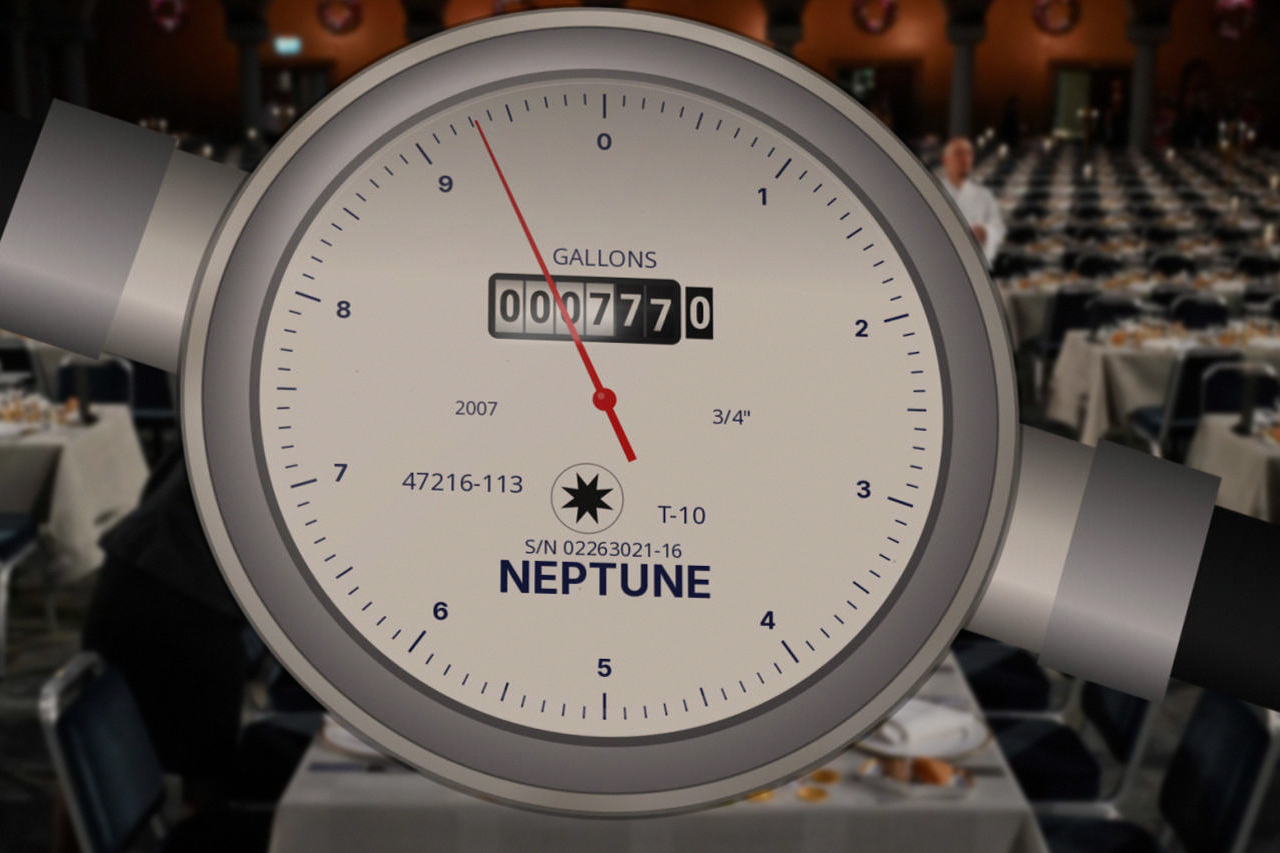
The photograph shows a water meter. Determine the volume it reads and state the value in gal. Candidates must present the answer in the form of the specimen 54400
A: 7769.3
